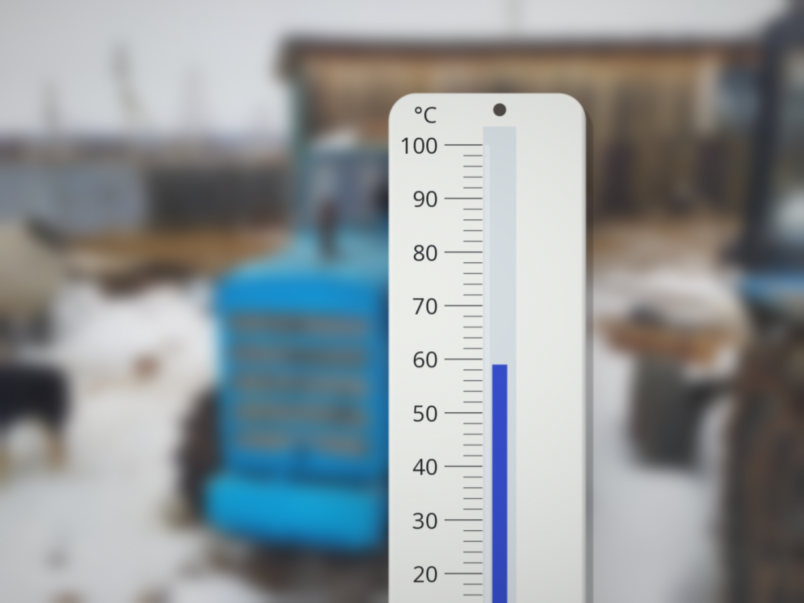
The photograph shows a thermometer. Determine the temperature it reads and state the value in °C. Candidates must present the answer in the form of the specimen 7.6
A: 59
